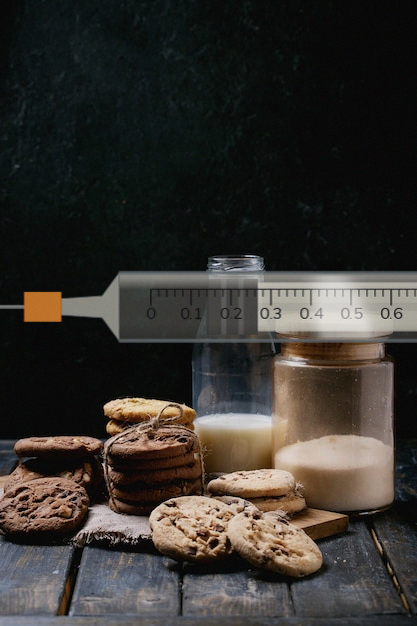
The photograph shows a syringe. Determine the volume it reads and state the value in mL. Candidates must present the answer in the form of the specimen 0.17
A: 0.14
